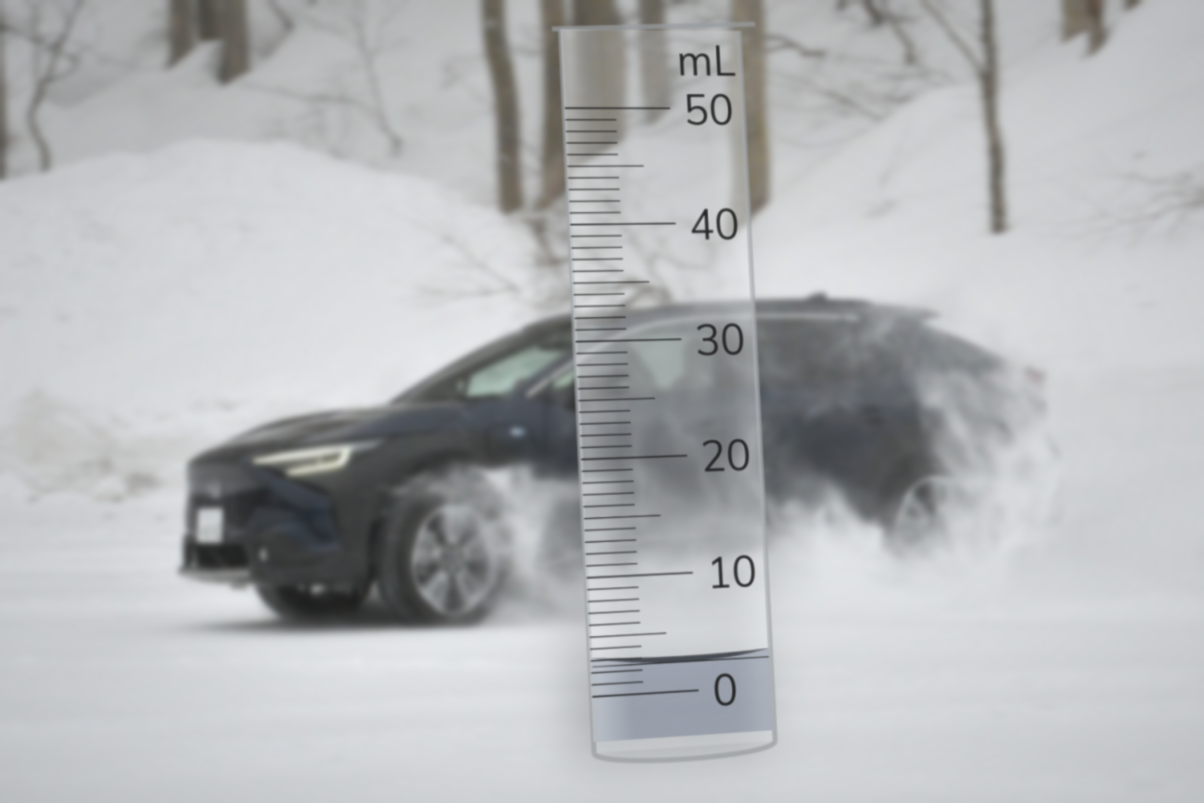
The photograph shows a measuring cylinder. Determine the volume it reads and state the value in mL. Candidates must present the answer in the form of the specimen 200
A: 2.5
